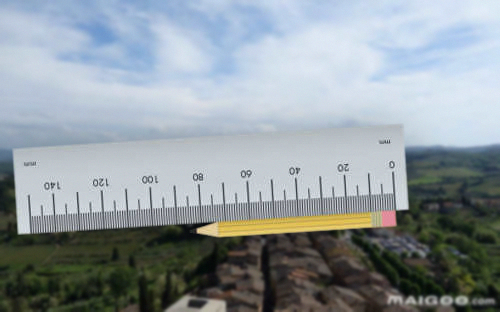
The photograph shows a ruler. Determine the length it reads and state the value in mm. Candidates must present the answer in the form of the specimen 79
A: 85
